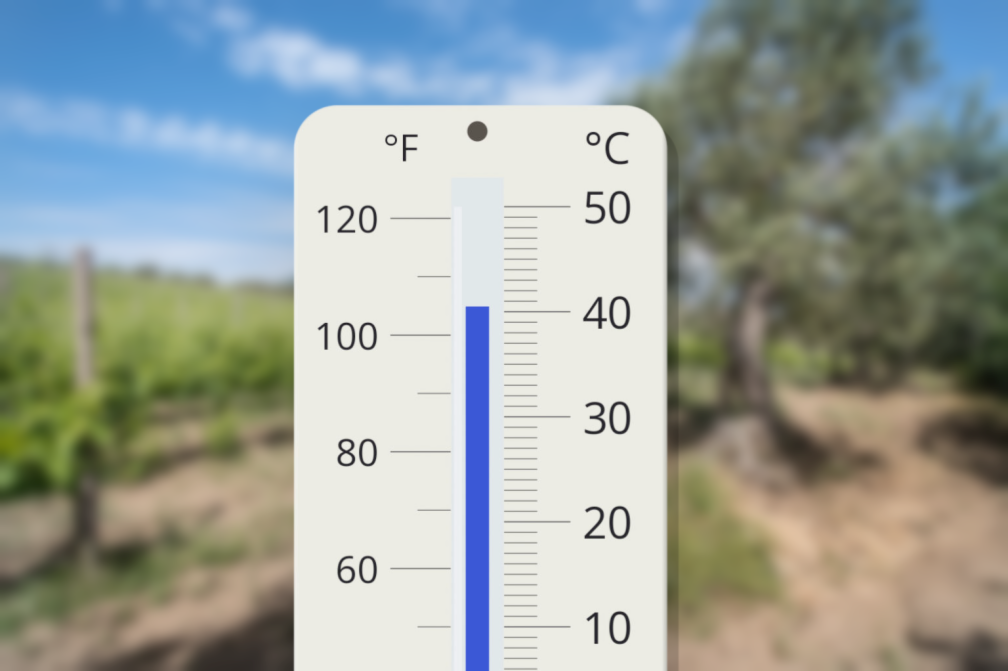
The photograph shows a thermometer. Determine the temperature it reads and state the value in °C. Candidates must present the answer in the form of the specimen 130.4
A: 40.5
